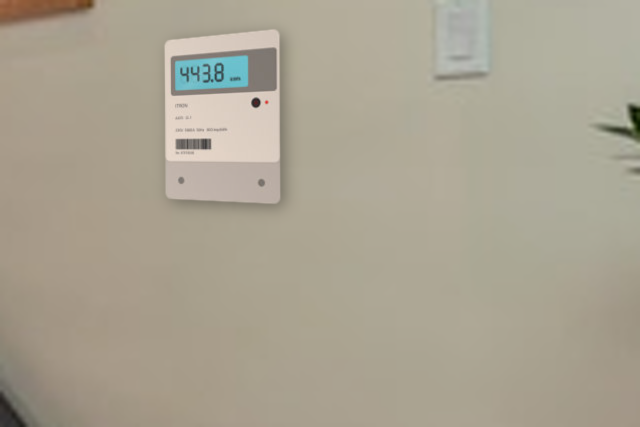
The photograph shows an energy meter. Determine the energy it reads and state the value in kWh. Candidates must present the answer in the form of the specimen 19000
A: 443.8
